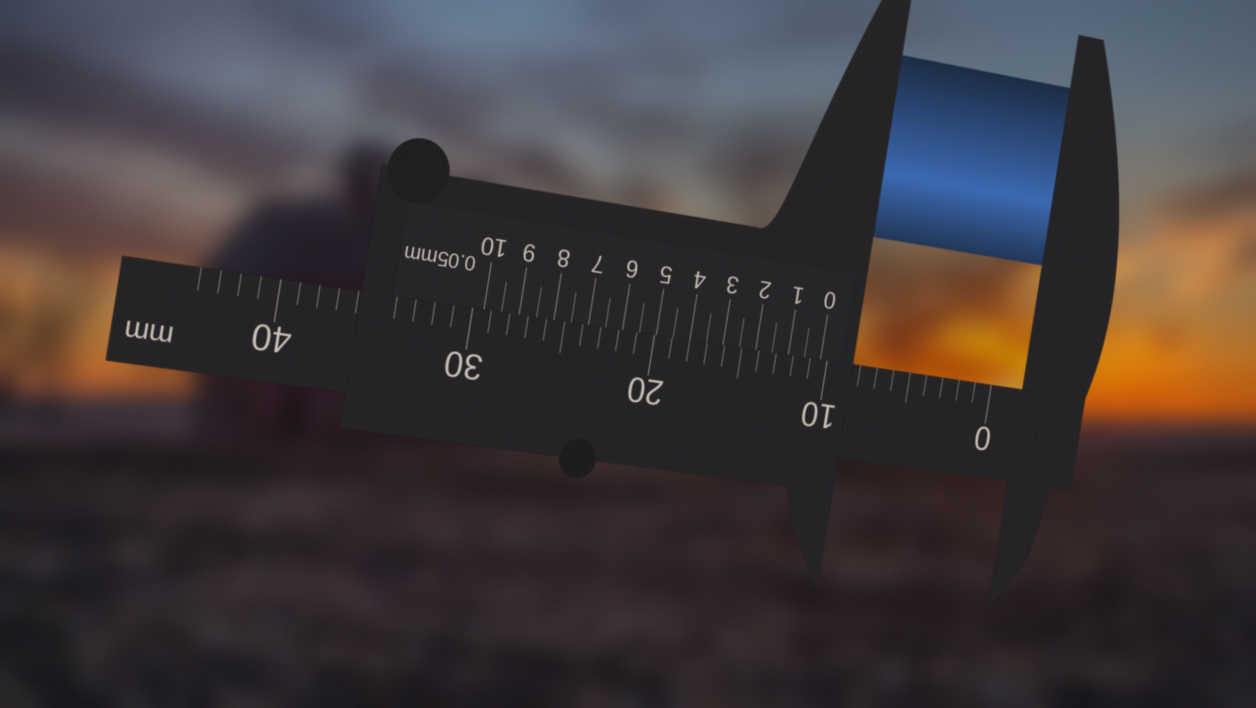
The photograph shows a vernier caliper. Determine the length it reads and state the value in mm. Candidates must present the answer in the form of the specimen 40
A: 10.4
